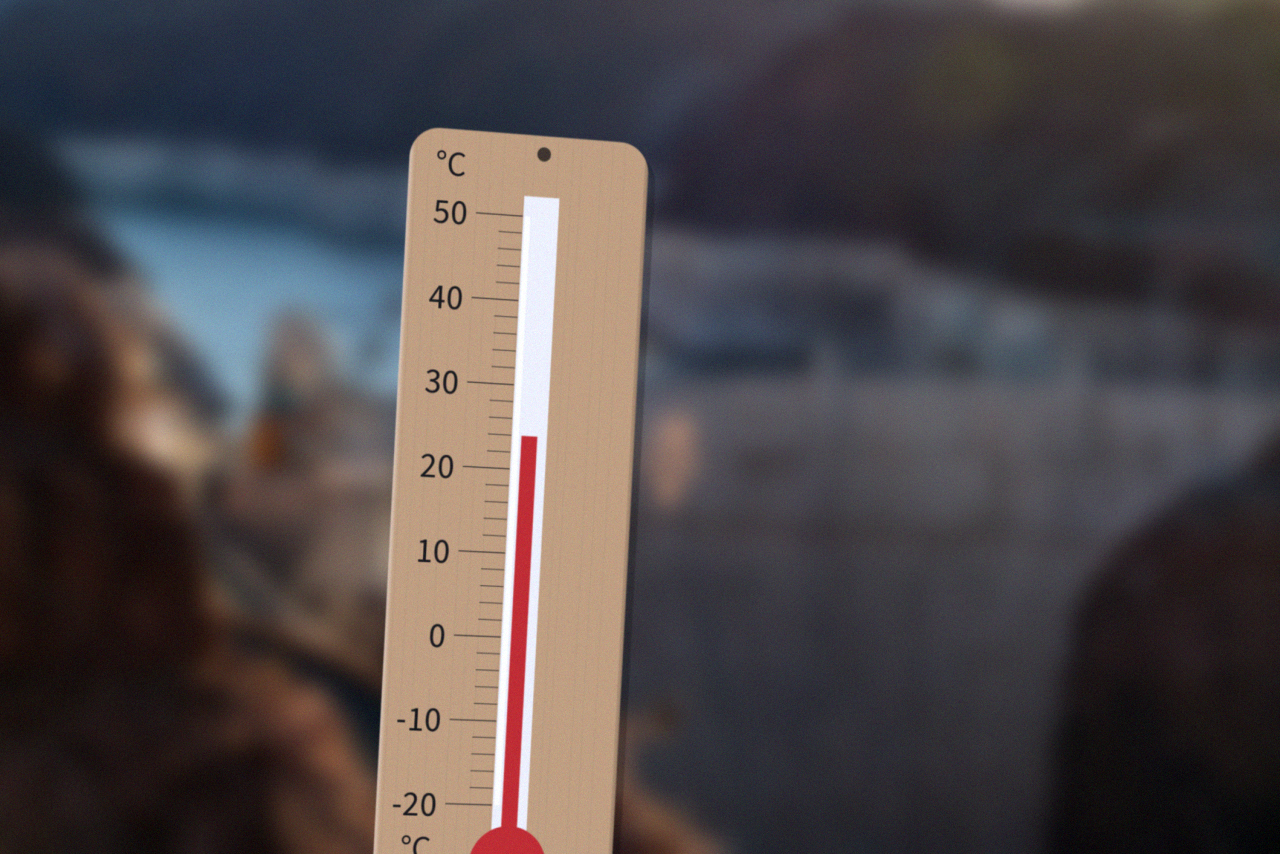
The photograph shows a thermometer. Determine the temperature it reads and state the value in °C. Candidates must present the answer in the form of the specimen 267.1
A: 24
